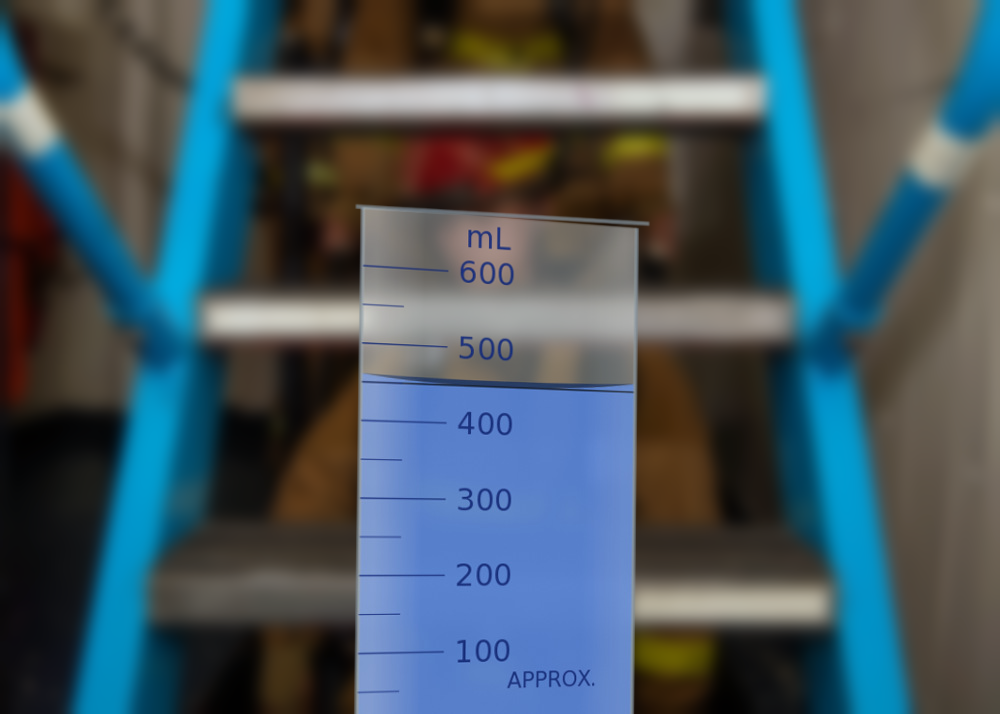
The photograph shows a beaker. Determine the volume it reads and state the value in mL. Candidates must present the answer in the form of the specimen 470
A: 450
